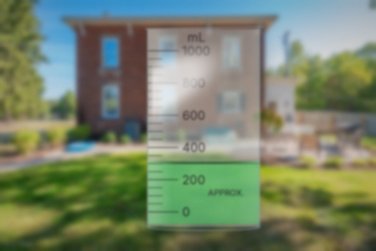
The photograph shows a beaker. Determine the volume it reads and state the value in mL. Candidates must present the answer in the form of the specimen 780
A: 300
